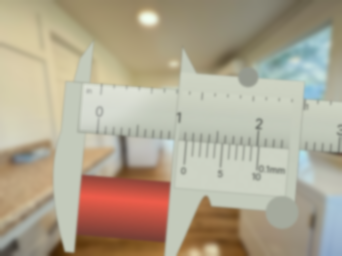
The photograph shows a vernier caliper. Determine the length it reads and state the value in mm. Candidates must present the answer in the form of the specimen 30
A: 11.2
